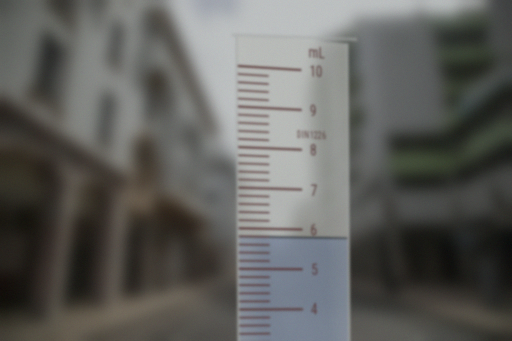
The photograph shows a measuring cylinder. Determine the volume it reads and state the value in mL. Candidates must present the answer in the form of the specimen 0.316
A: 5.8
